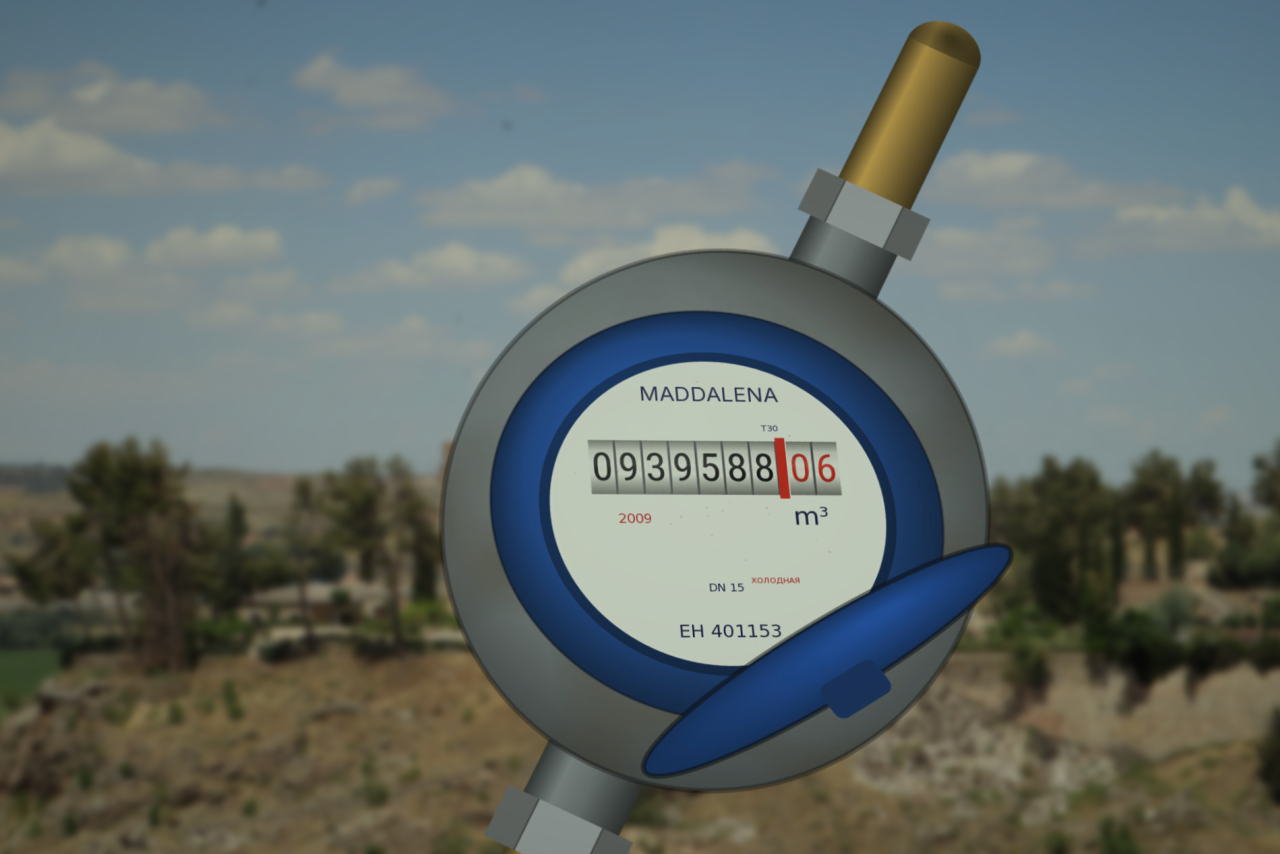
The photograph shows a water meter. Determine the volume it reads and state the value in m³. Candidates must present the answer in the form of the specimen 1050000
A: 939588.06
